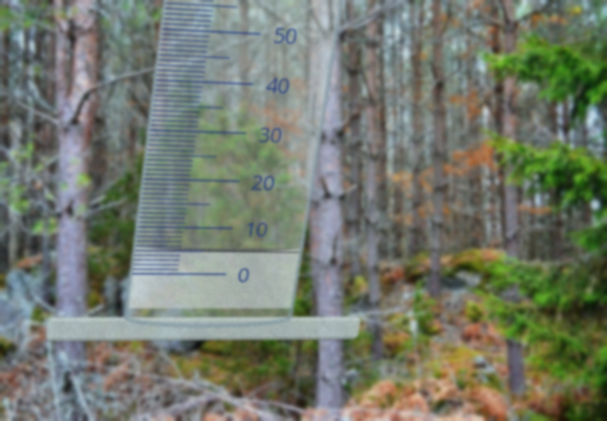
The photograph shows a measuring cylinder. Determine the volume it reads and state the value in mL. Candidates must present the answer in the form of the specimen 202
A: 5
